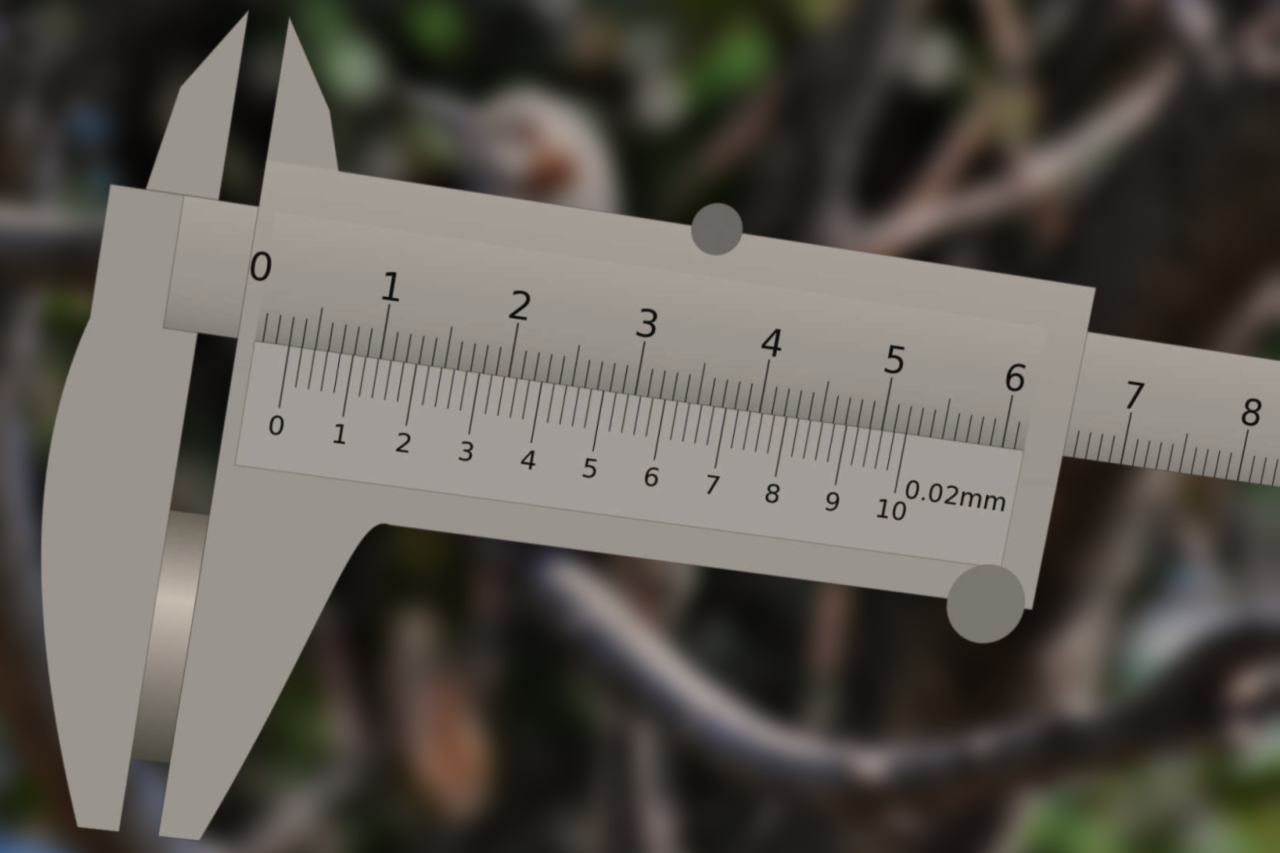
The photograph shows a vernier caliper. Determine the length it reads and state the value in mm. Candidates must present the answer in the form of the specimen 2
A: 3.0
